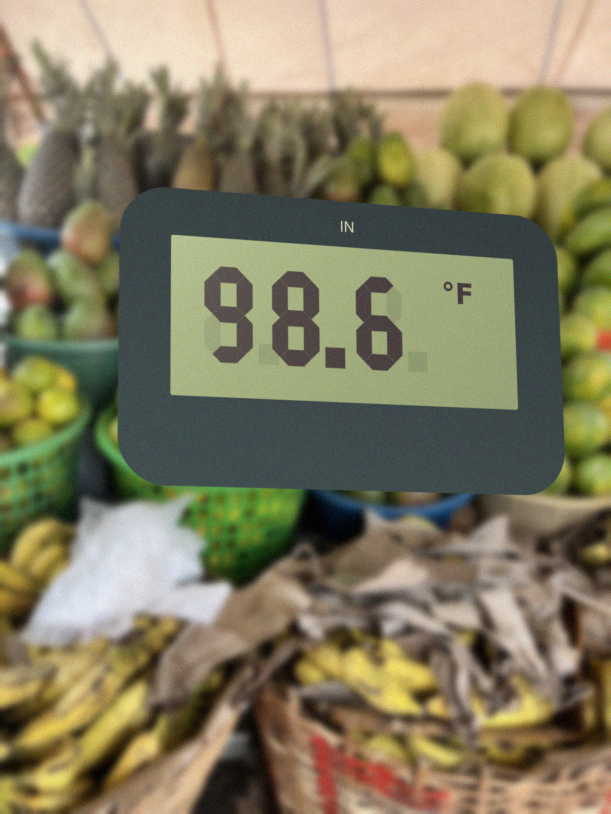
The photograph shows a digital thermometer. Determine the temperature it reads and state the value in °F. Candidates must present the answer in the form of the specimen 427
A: 98.6
